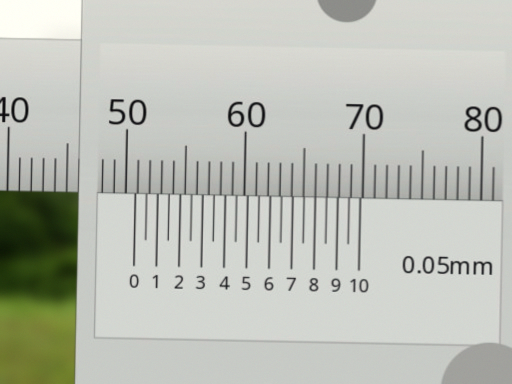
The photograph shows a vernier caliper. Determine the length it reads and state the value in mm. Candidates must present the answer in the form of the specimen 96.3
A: 50.8
